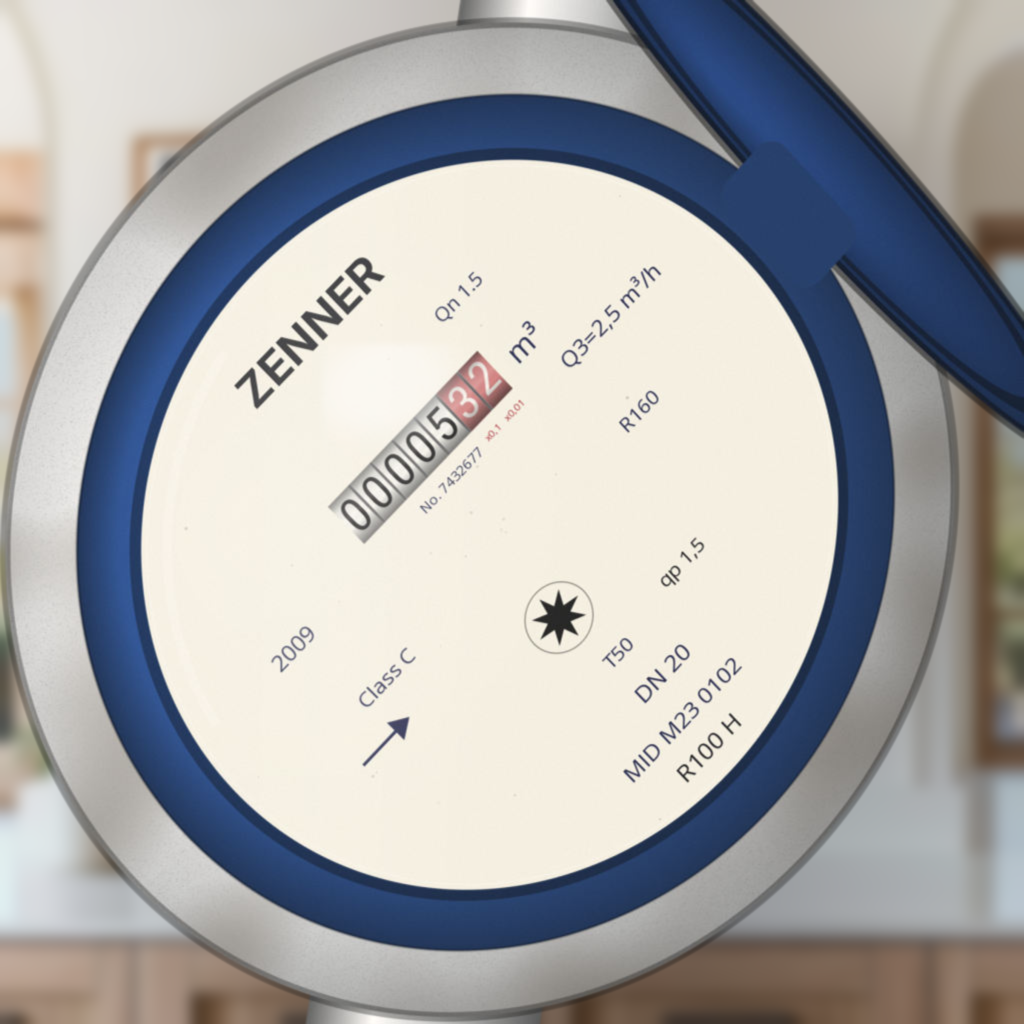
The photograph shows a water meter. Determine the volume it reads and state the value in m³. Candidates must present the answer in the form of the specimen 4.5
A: 5.32
